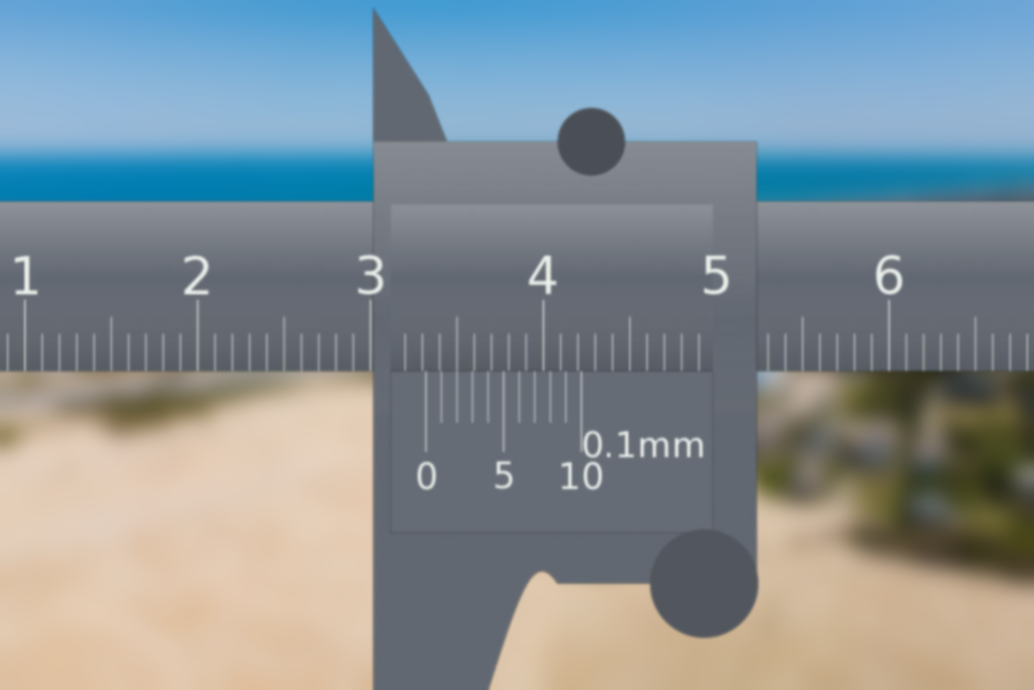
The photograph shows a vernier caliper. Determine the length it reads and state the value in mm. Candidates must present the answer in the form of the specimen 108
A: 33.2
